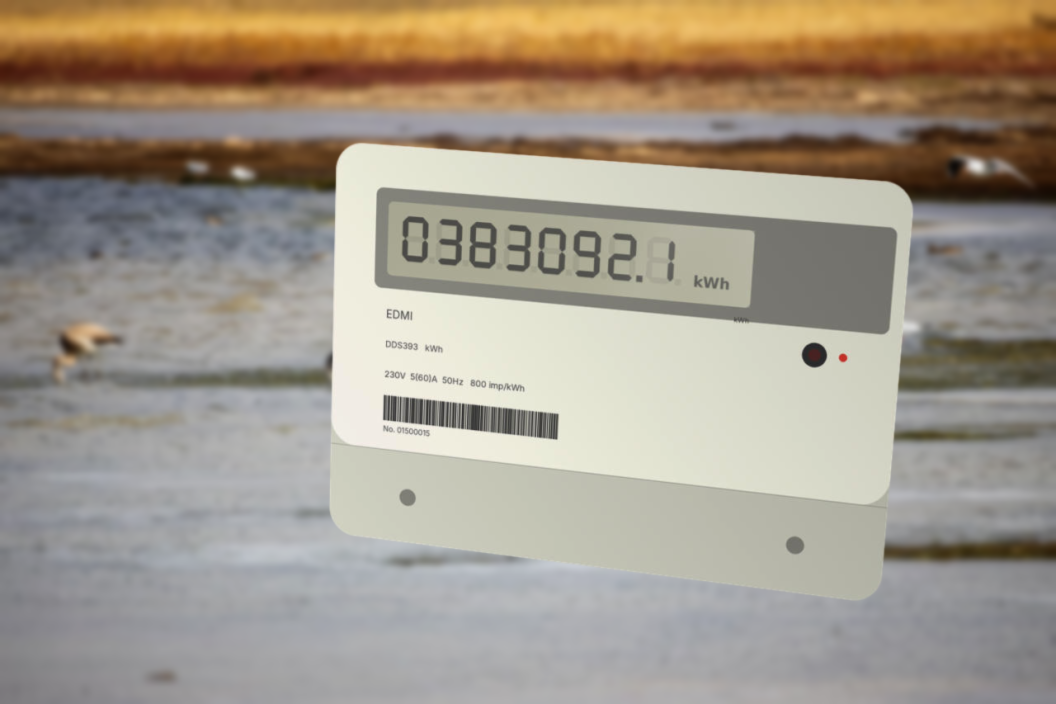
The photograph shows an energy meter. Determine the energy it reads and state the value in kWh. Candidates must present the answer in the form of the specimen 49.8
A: 383092.1
